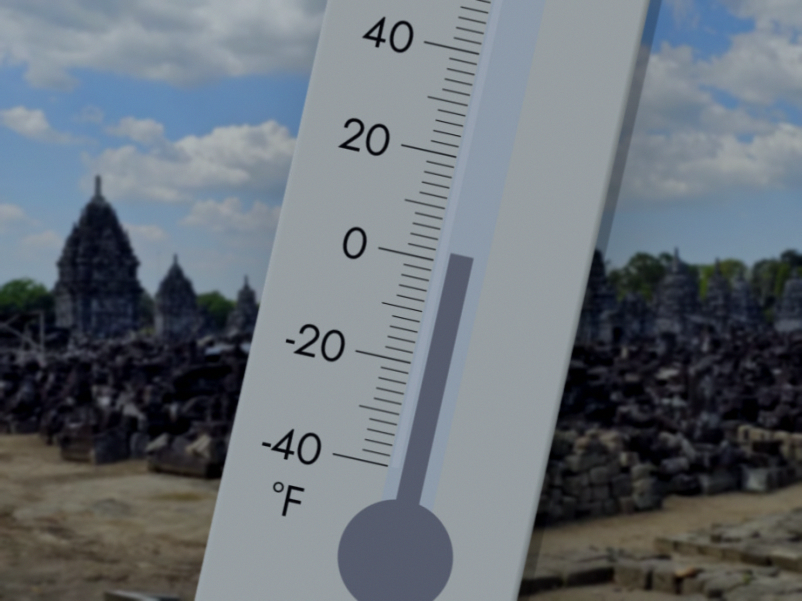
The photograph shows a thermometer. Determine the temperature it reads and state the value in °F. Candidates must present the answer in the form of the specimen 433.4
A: 2
